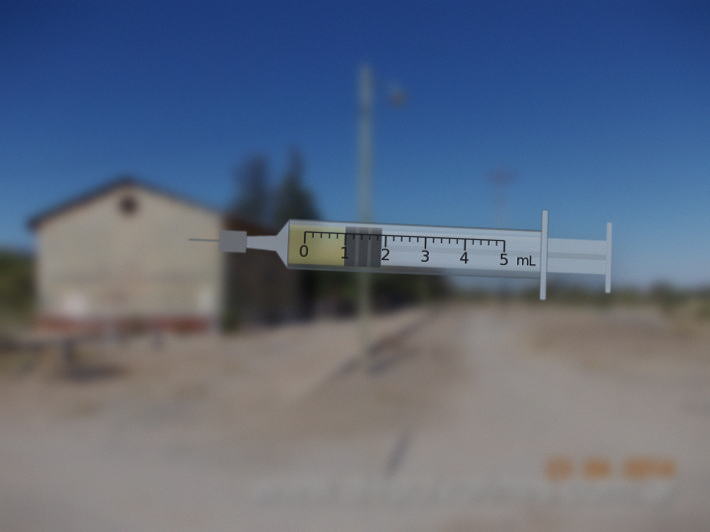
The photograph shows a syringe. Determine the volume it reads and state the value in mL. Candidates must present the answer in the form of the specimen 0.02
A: 1
